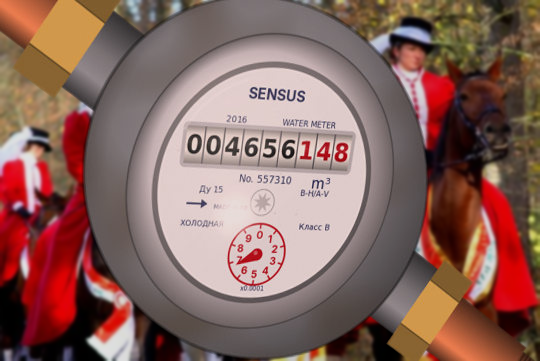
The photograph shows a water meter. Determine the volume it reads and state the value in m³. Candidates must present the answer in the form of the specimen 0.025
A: 4656.1486
